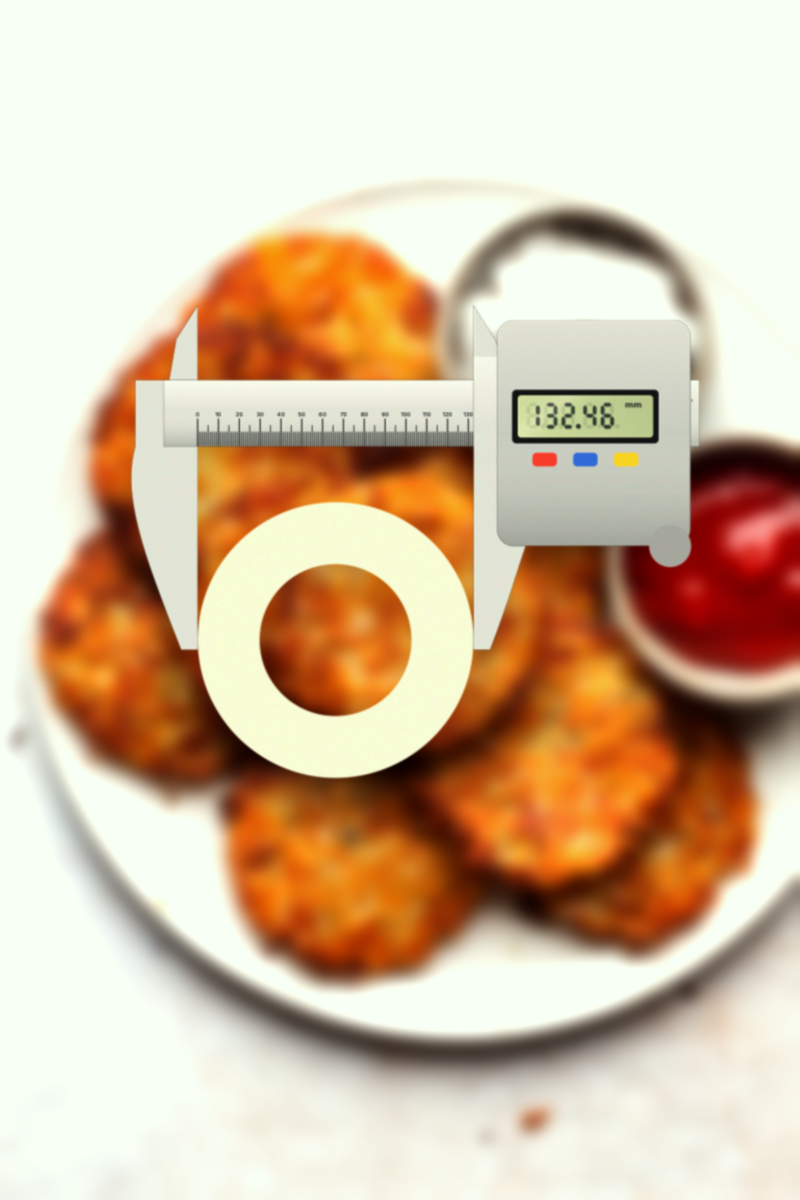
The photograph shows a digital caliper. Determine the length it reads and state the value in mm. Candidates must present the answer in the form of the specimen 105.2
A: 132.46
